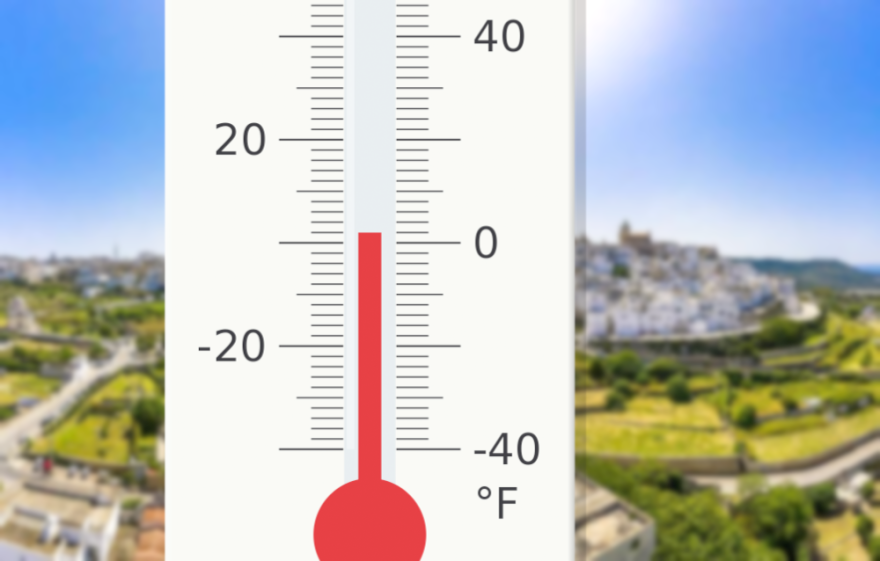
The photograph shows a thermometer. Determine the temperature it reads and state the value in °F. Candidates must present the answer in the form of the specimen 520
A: 2
